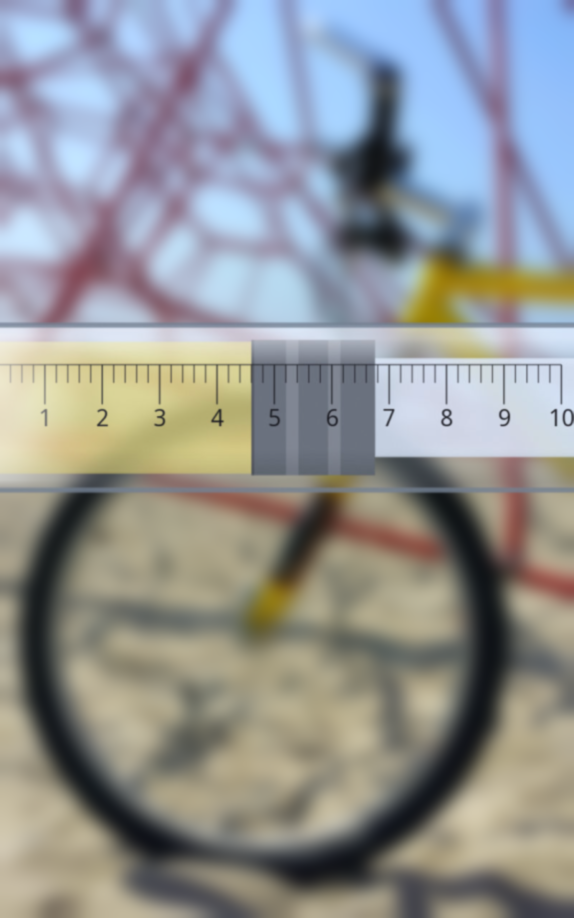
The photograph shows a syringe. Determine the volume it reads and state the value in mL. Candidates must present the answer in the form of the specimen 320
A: 4.6
